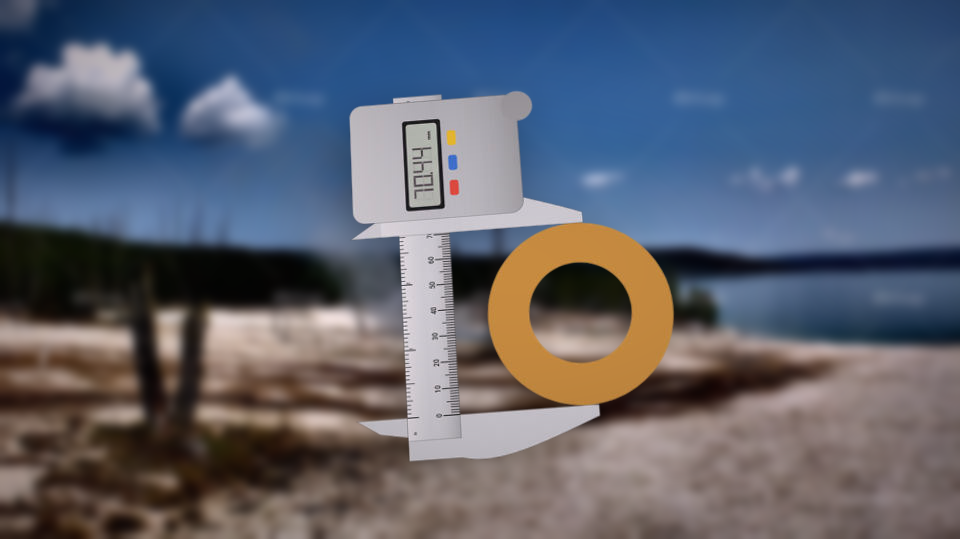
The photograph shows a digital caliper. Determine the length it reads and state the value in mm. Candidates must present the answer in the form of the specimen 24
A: 70.44
